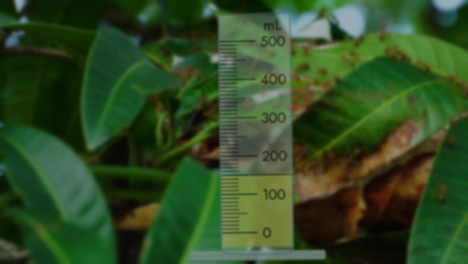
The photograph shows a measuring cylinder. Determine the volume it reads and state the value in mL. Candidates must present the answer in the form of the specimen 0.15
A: 150
